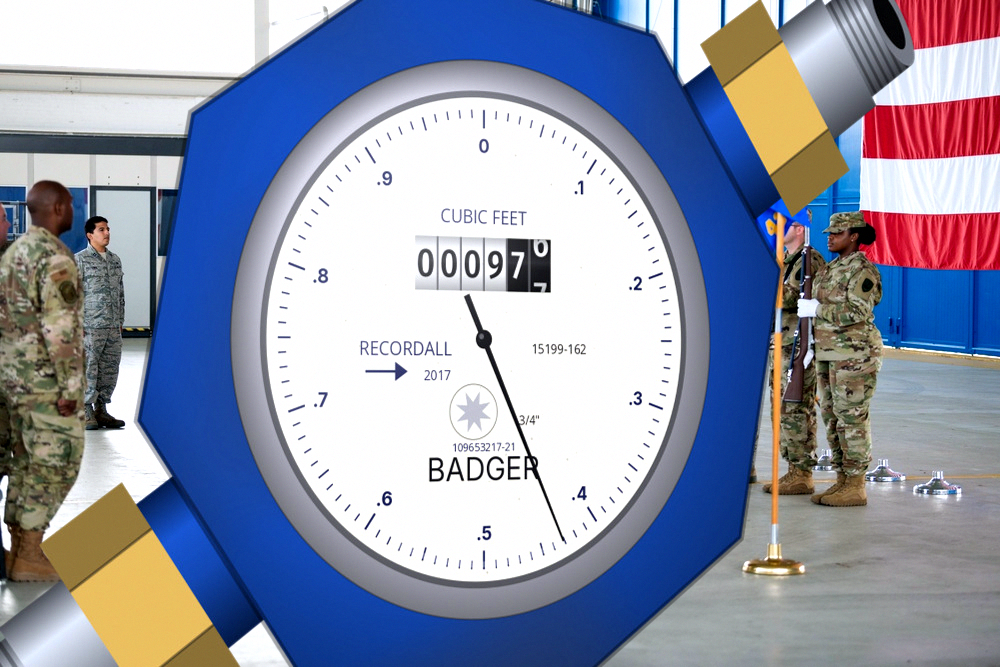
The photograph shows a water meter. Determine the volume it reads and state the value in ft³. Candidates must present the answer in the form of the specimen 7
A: 976.43
